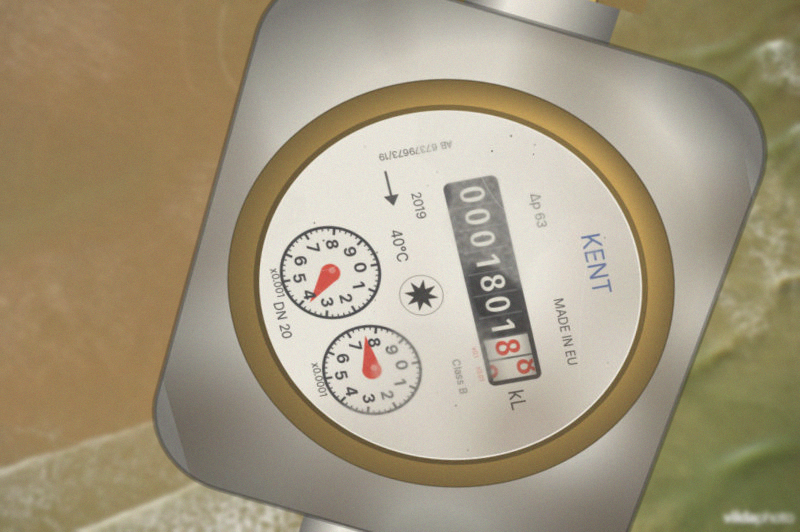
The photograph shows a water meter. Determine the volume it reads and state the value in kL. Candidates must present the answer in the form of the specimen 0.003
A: 1801.8837
